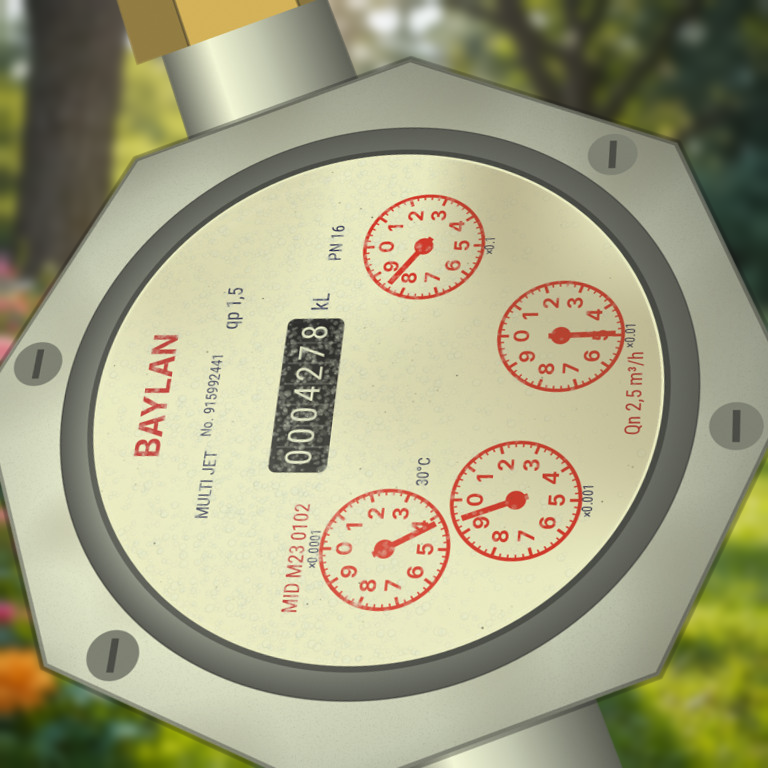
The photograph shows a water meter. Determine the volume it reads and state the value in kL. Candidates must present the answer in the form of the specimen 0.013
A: 4278.8494
